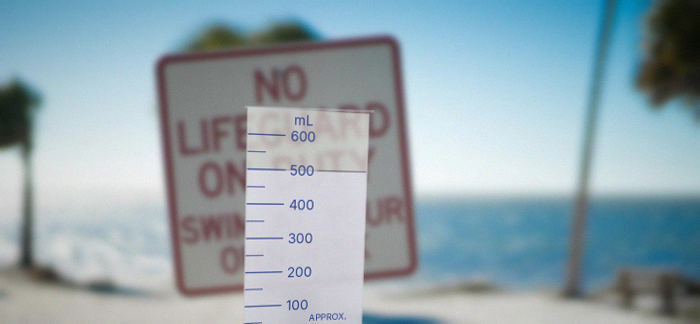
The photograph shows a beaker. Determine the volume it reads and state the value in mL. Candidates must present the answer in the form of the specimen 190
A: 500
